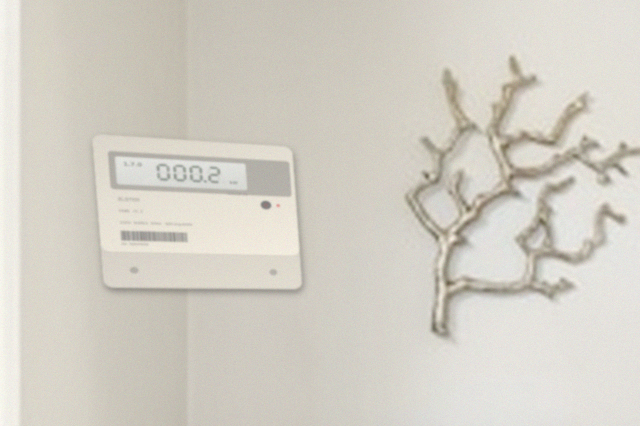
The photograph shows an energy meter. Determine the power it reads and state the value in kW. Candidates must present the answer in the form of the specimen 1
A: 0.2
